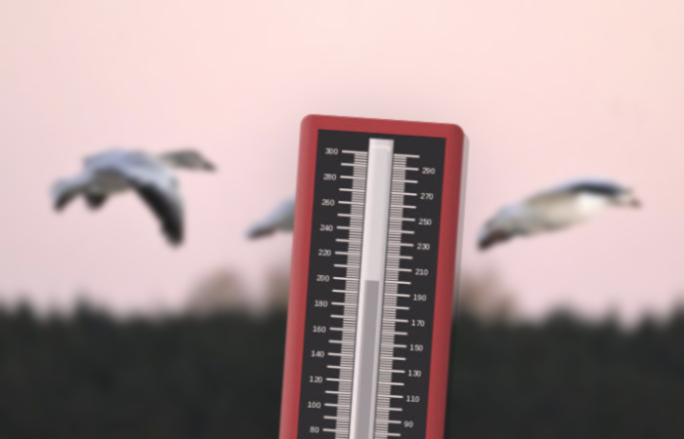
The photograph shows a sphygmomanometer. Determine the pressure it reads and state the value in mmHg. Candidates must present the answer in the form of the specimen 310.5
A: 200
